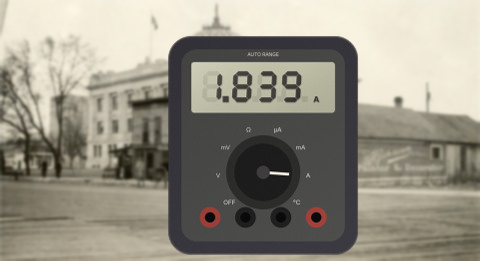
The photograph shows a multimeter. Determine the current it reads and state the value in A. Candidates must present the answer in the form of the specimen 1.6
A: 1.839
